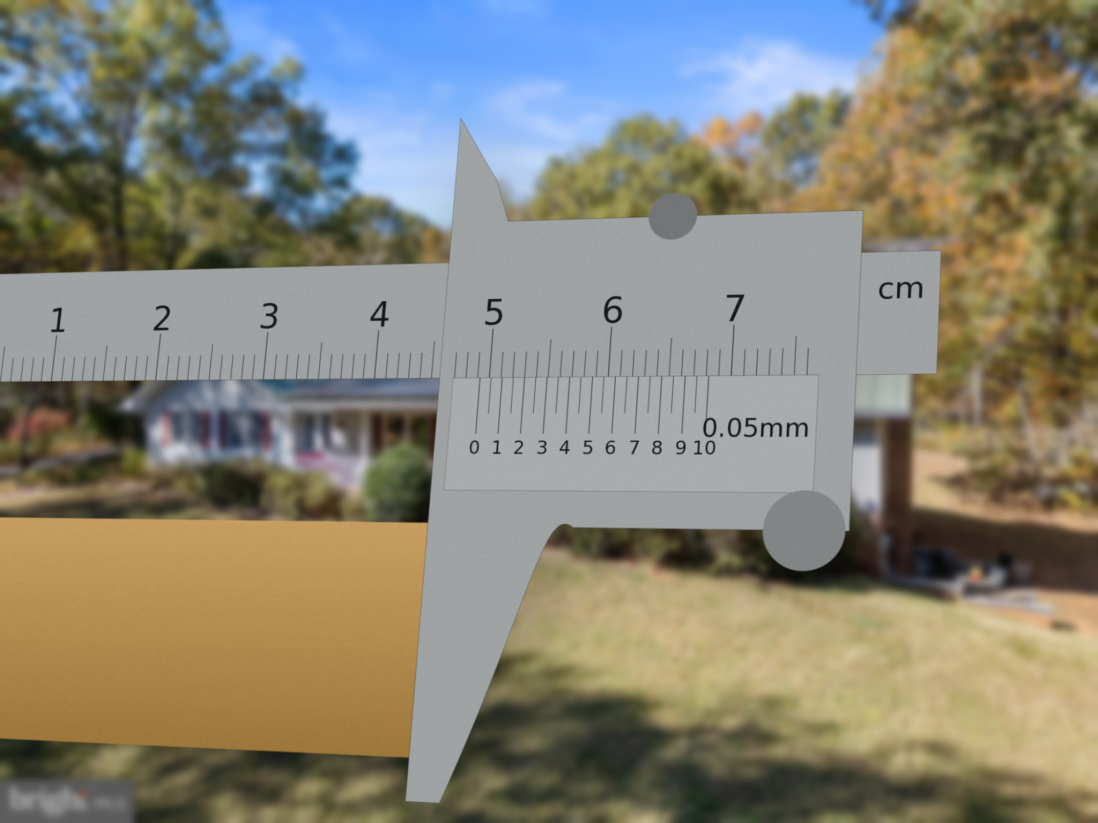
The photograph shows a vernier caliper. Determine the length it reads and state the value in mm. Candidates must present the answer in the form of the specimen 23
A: 49.2
